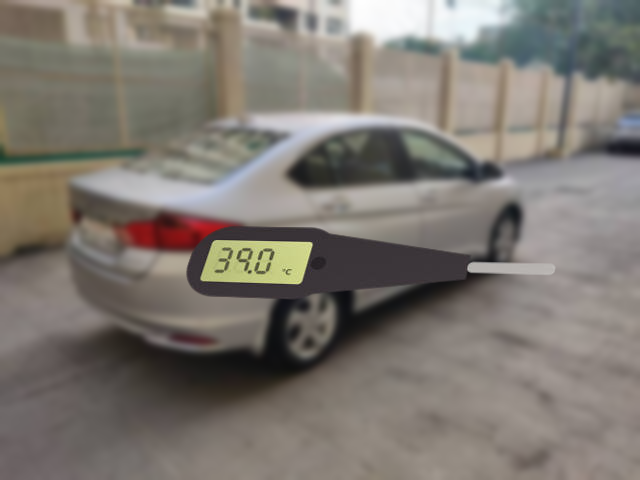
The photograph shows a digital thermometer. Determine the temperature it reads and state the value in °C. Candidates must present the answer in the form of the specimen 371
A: 39.0
